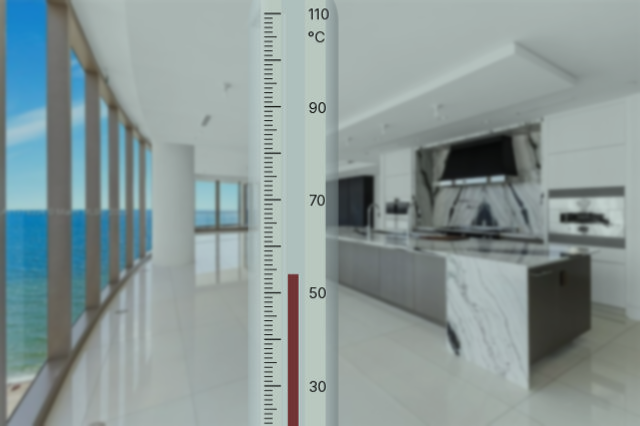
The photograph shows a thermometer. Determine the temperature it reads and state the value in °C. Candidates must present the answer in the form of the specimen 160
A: 54
